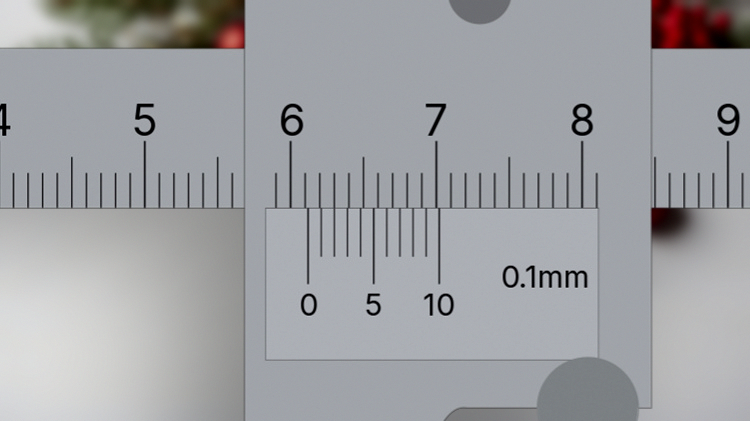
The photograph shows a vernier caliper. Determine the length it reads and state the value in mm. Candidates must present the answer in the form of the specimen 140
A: 61.2
